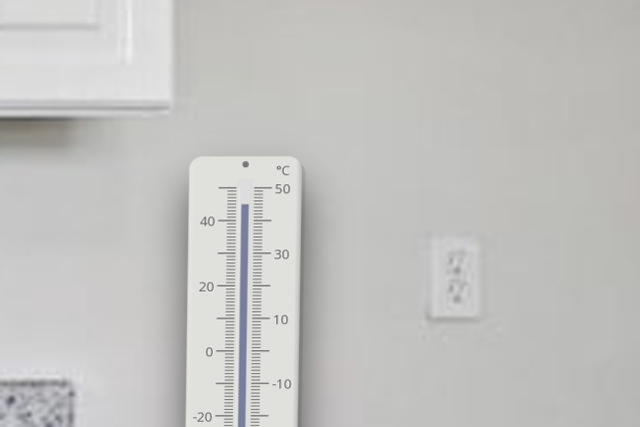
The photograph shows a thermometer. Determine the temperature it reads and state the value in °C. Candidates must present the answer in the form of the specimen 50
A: 45
